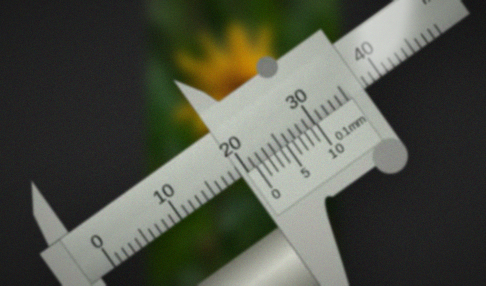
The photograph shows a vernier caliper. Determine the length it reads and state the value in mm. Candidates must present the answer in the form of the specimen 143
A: 21.2
